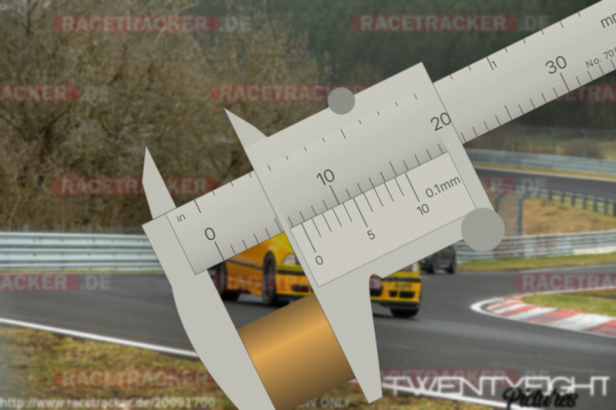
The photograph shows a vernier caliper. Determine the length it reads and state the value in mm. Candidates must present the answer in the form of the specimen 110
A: 6.7
